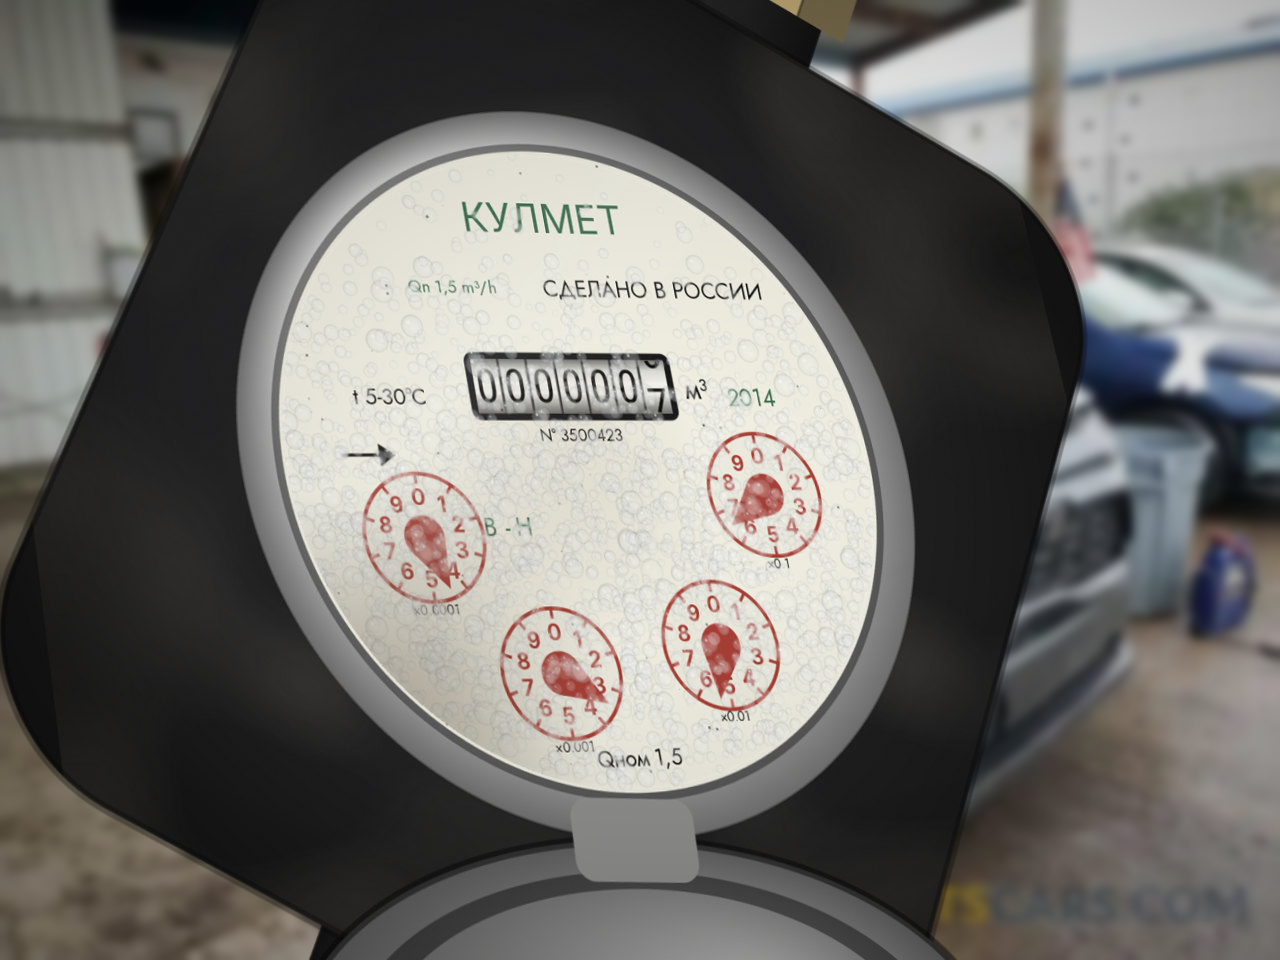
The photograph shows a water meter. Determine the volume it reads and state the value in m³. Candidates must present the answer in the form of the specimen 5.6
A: 6.6534
